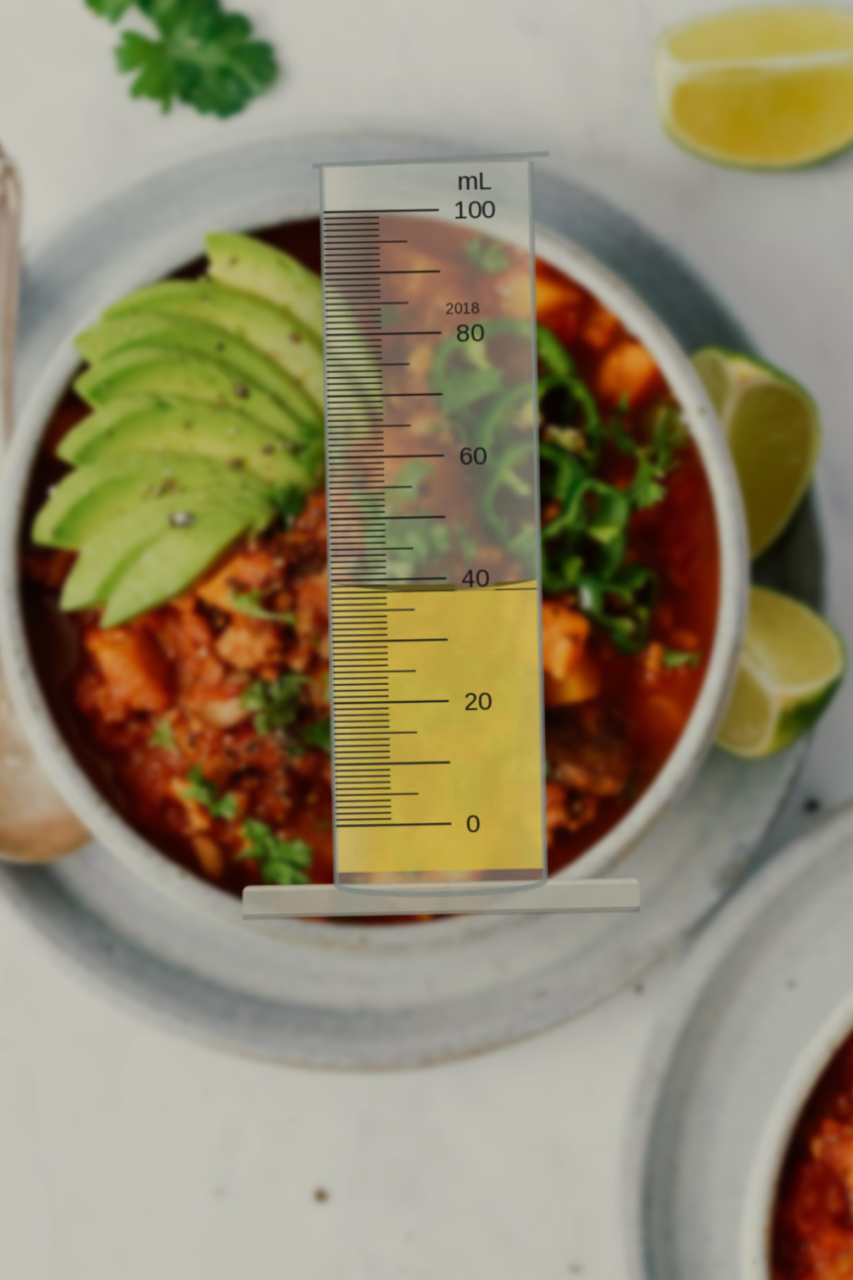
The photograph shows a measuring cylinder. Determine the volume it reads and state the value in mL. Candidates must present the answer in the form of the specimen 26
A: 38
